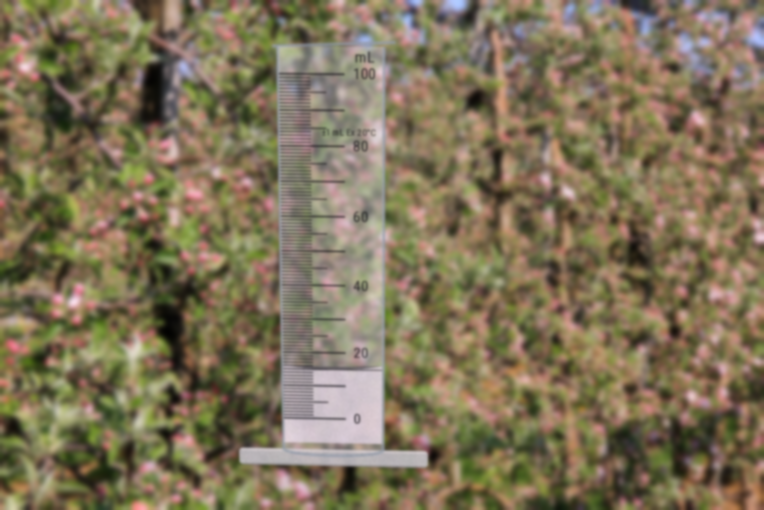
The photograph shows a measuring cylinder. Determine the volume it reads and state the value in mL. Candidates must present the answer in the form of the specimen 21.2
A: 15
